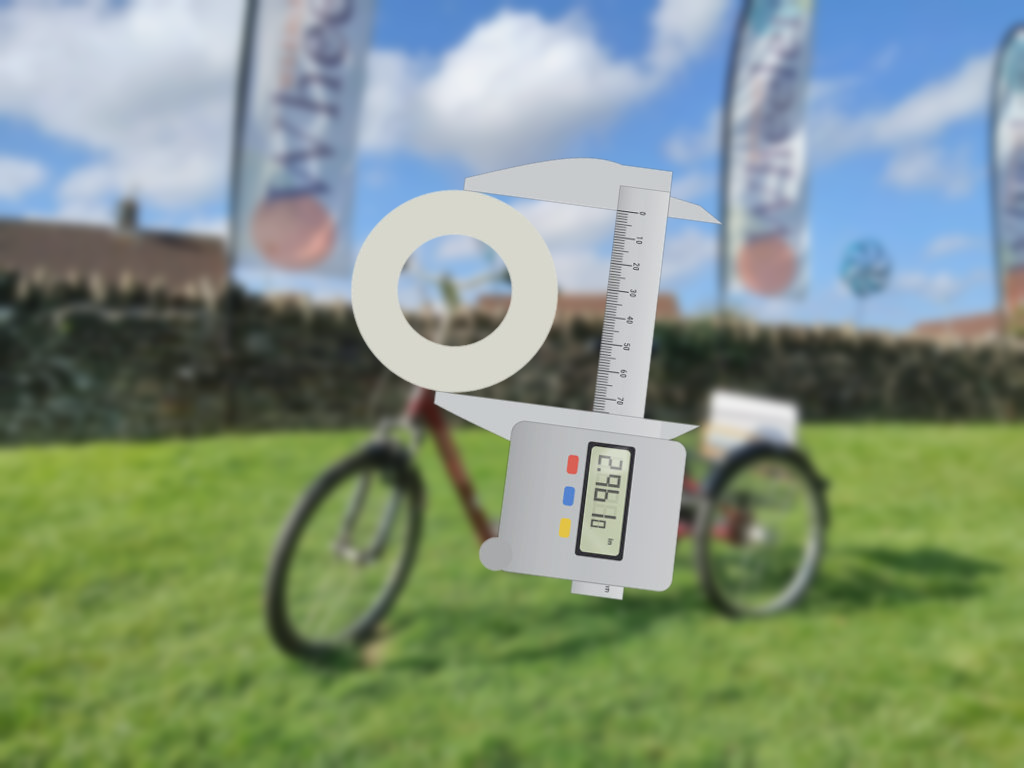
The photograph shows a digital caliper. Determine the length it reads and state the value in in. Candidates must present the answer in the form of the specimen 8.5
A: 2.9610
